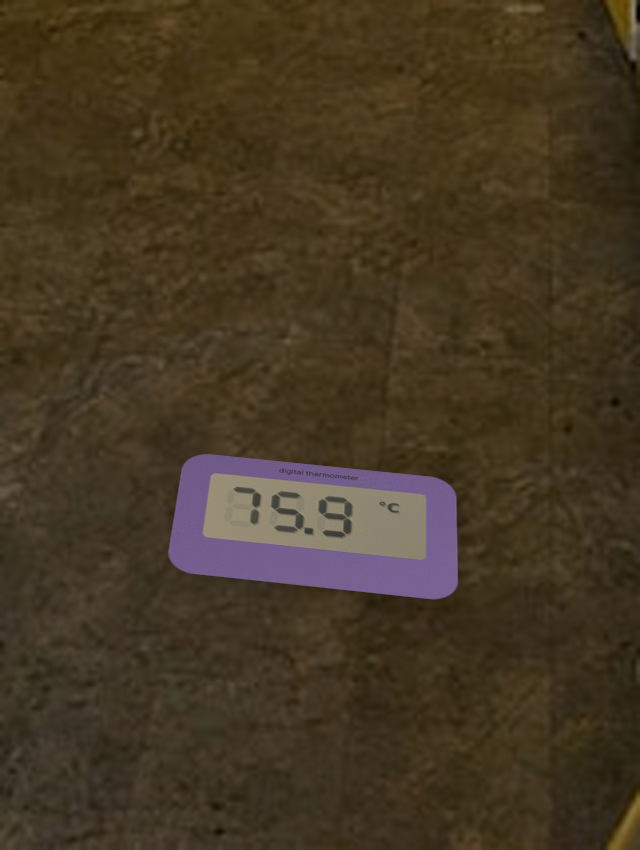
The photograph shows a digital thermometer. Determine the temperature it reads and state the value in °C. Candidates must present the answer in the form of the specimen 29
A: 75.9
